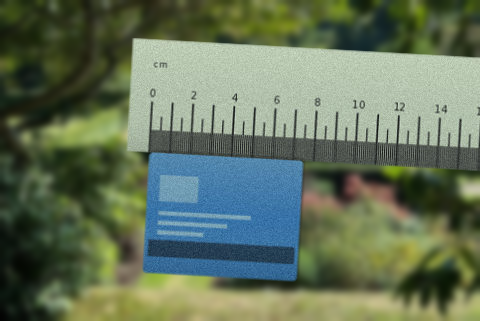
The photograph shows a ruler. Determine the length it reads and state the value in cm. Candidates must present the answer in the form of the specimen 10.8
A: 7.5
